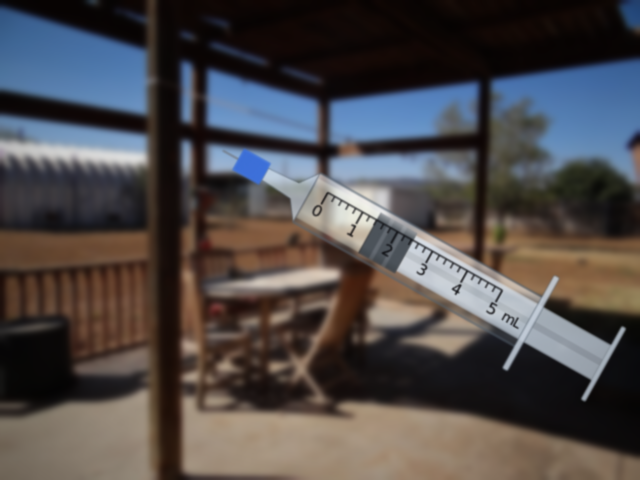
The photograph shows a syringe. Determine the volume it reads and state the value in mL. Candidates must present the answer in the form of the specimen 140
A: 1.4
